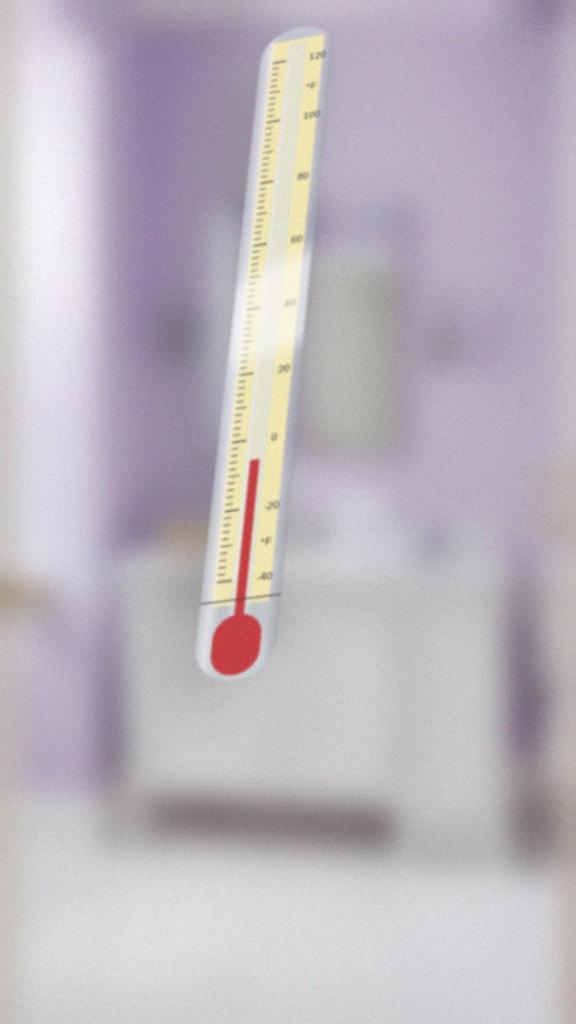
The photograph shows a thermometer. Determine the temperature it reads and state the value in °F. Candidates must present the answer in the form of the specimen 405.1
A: -6
